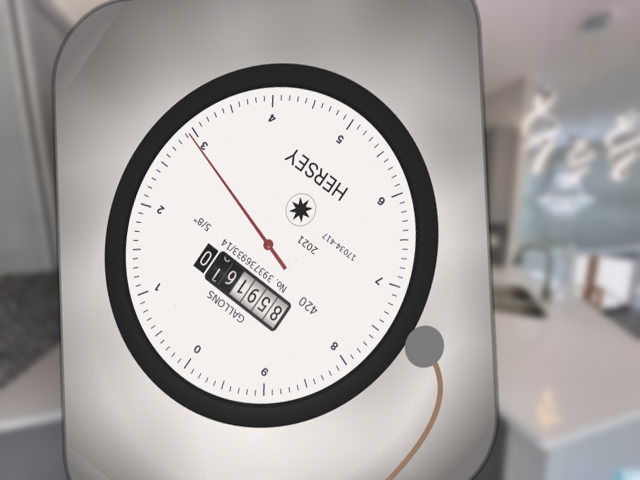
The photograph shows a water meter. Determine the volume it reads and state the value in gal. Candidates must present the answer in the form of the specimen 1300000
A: 8591612.9
